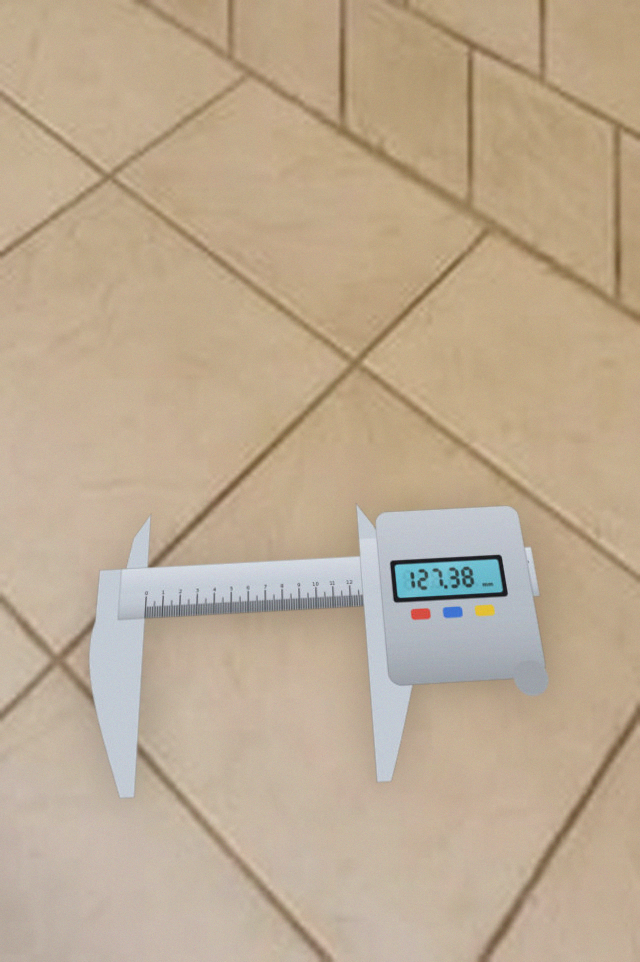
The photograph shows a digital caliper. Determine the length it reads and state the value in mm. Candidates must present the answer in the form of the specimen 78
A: 127.38
